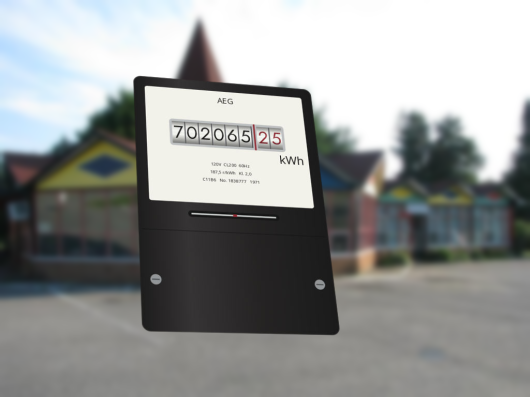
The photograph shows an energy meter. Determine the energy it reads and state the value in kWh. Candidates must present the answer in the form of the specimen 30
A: 702065.25
